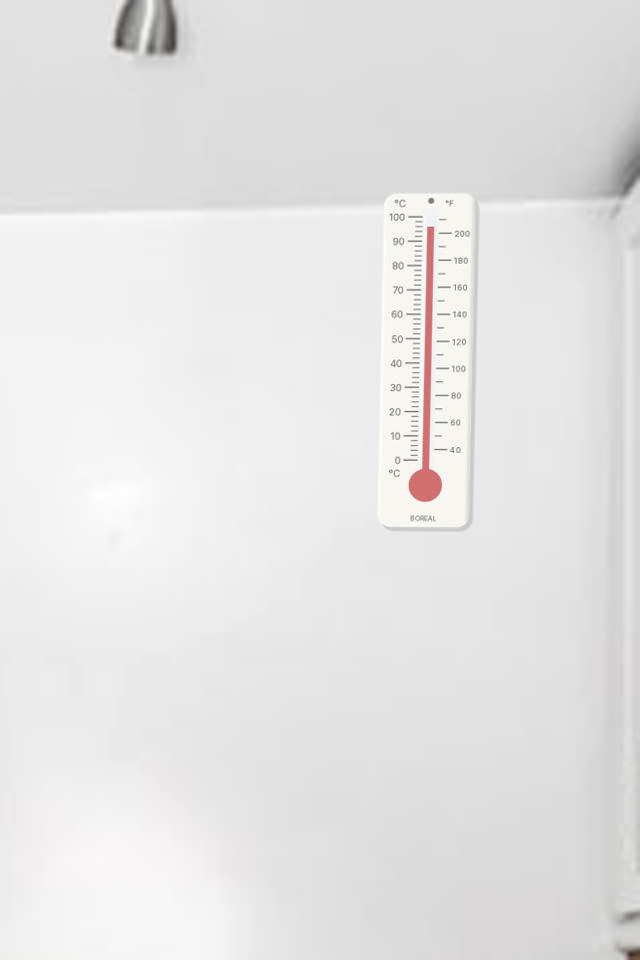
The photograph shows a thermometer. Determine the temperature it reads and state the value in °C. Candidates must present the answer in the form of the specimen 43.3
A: 96
